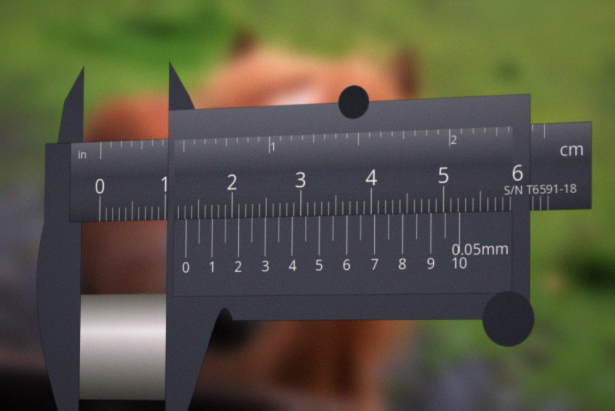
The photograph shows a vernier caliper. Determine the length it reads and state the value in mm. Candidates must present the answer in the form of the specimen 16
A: 13.2
